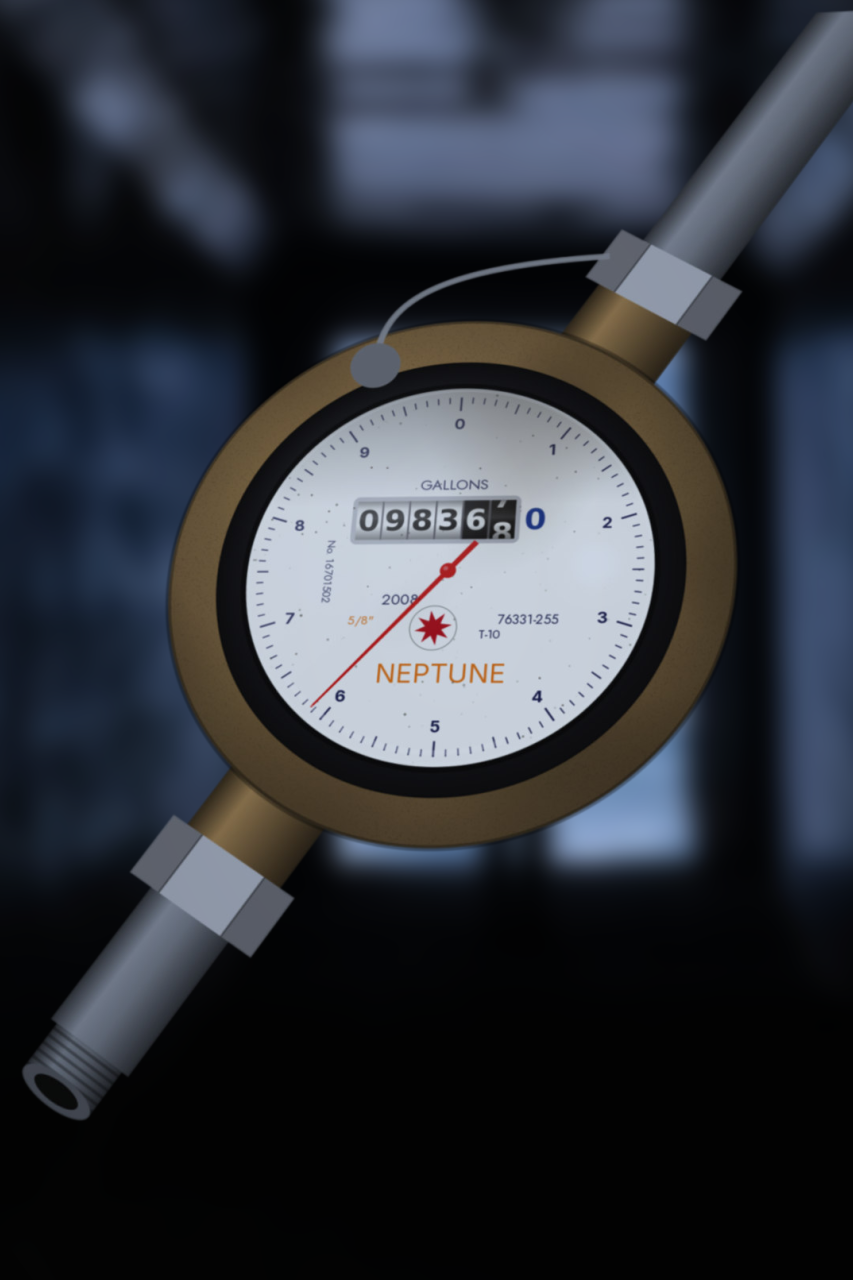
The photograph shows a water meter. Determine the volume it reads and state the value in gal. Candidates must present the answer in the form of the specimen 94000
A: 983676.1
